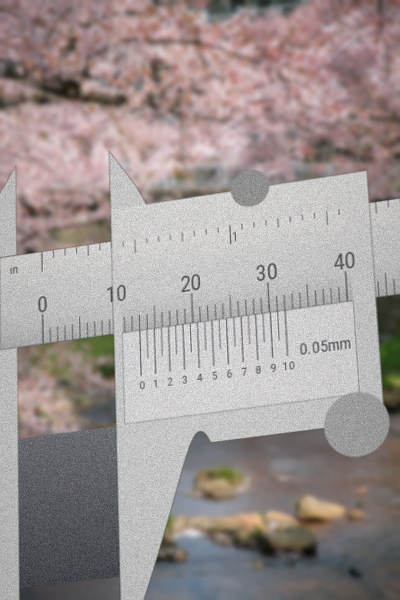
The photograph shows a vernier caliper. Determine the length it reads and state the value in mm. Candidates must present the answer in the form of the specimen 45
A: 13.0
